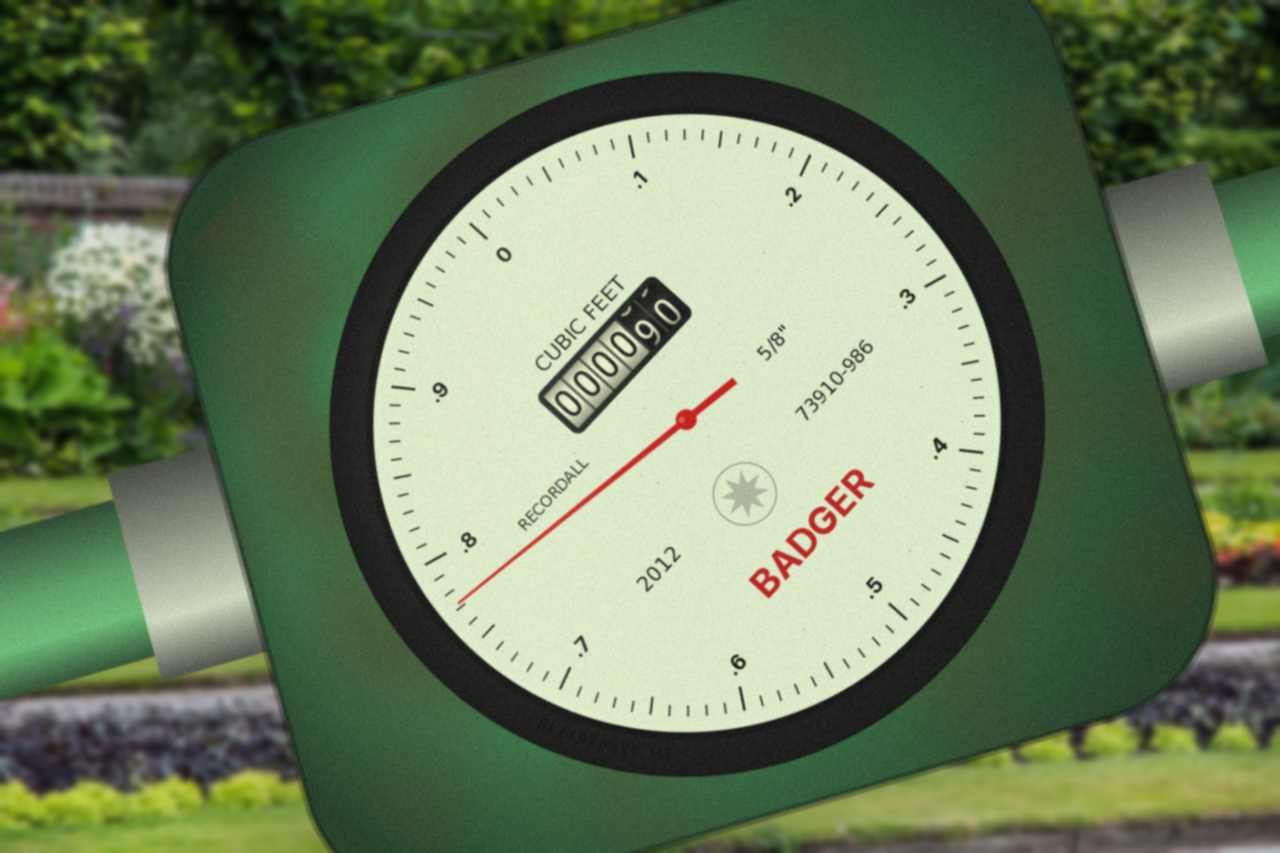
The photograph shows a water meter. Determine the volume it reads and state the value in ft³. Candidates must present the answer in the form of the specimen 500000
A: 89.77
